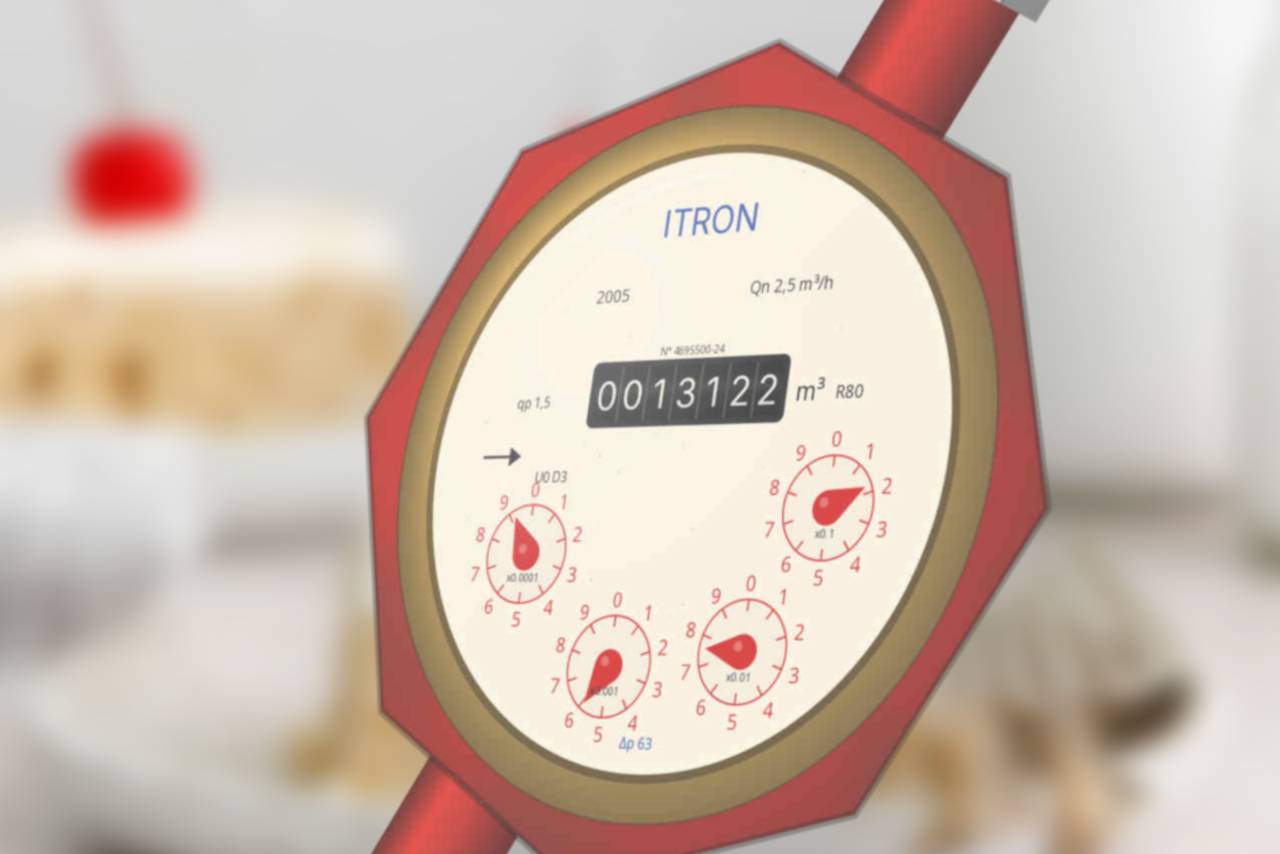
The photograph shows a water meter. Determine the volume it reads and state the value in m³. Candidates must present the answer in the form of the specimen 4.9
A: 13122.1759
